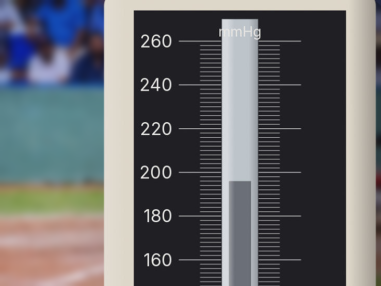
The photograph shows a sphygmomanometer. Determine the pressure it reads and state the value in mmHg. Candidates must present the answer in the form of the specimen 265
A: 196
